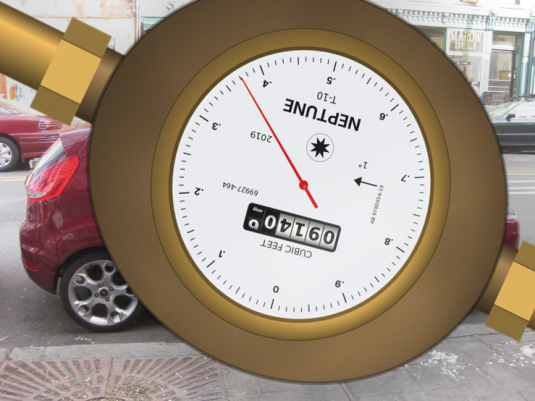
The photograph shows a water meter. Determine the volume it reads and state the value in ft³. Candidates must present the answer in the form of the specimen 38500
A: 91406.37
